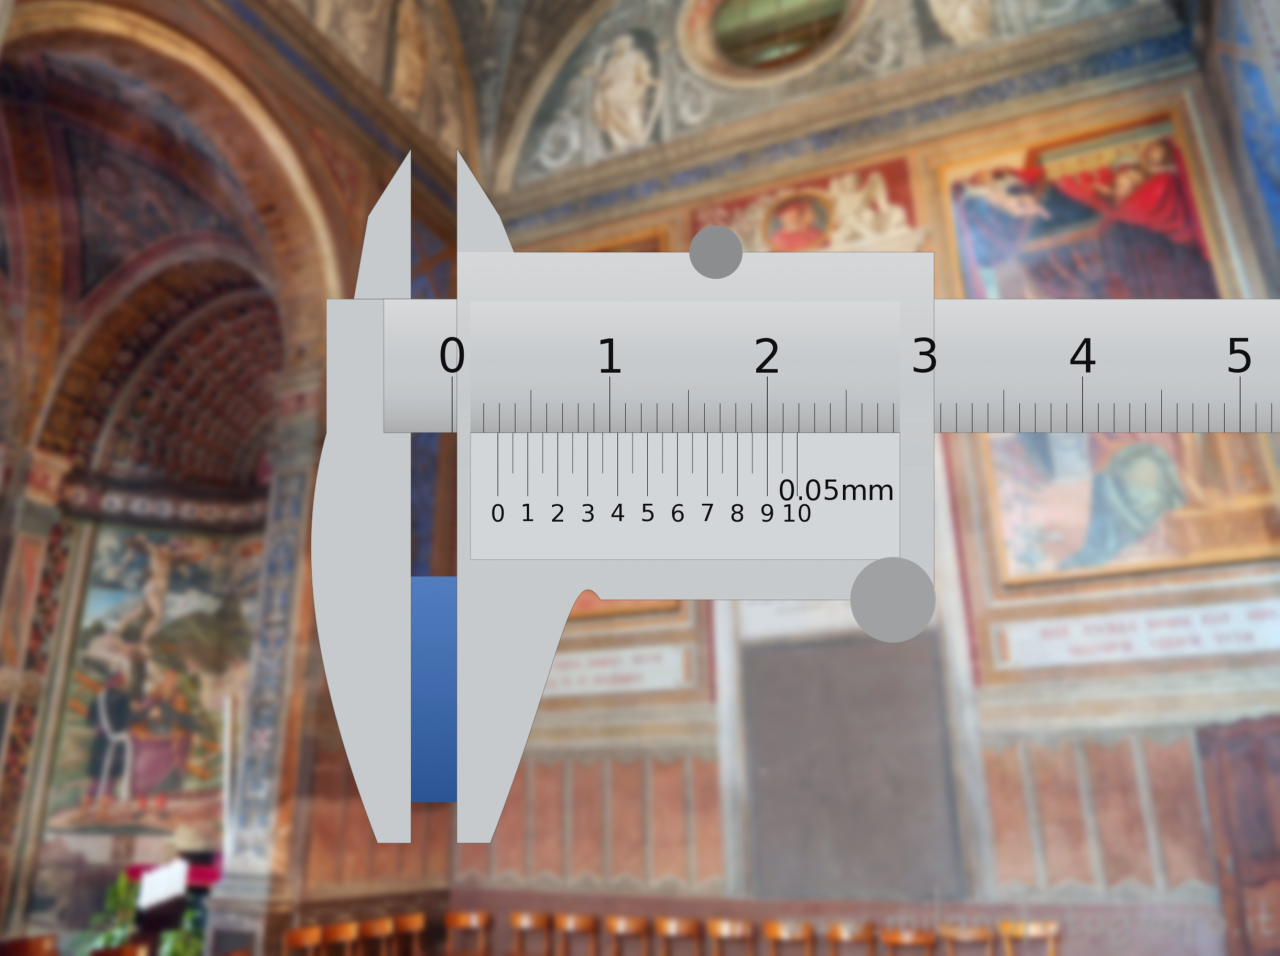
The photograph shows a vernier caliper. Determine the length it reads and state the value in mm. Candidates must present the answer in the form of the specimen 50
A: 2.9
